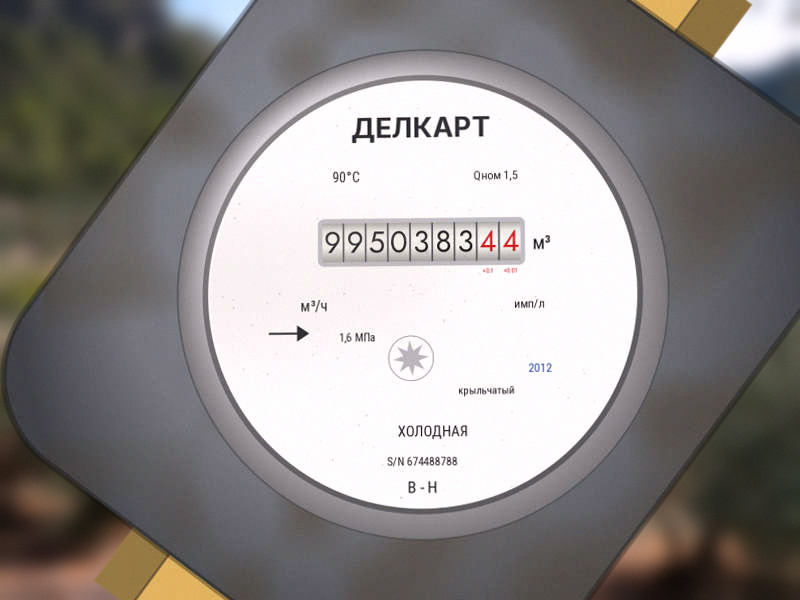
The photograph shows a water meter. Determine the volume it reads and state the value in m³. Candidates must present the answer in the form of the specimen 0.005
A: 9950383.44
